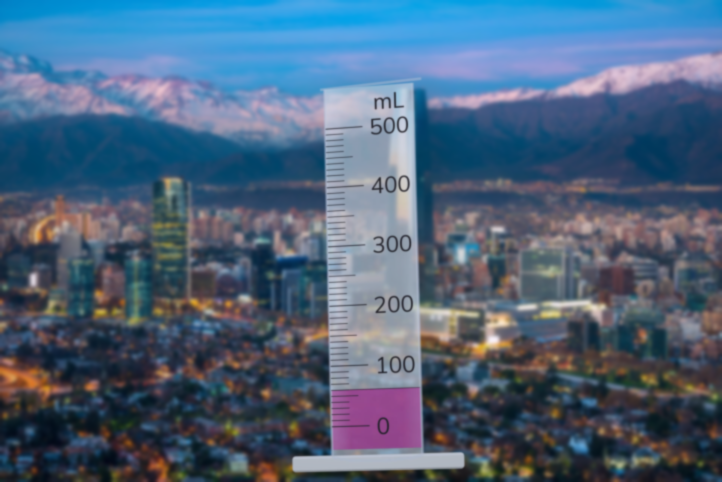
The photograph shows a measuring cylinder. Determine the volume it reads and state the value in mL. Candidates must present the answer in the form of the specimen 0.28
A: 60
